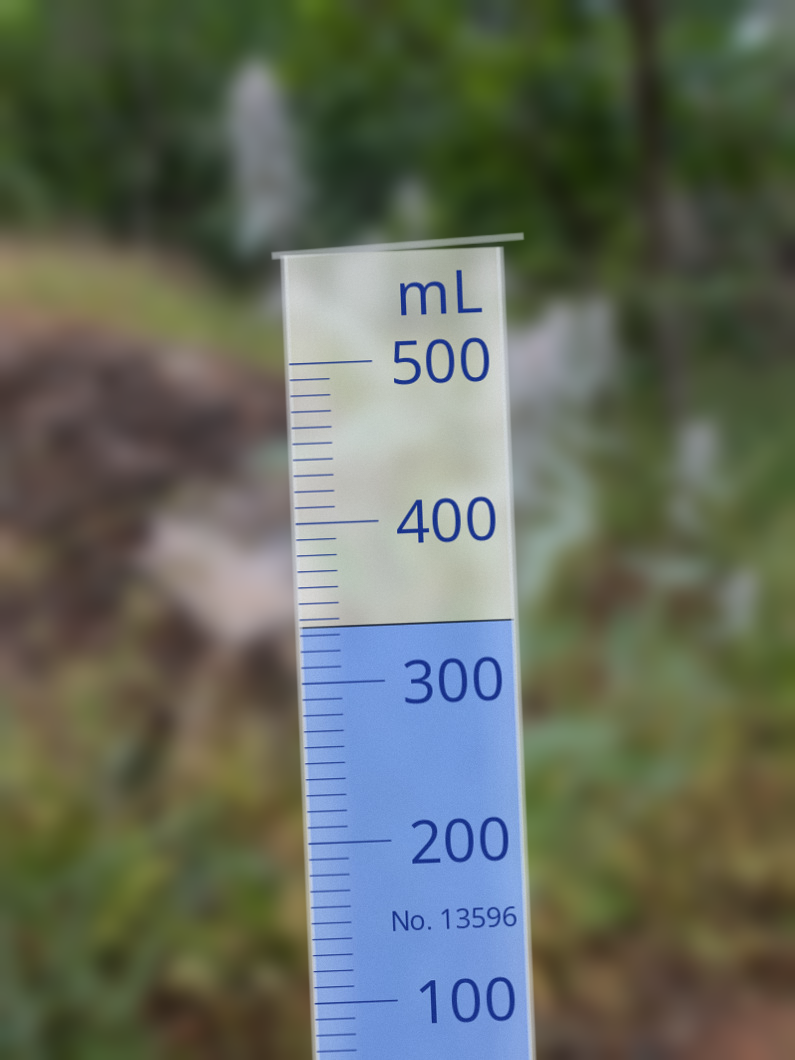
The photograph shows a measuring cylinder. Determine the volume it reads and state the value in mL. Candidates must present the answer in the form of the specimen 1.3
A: 335
